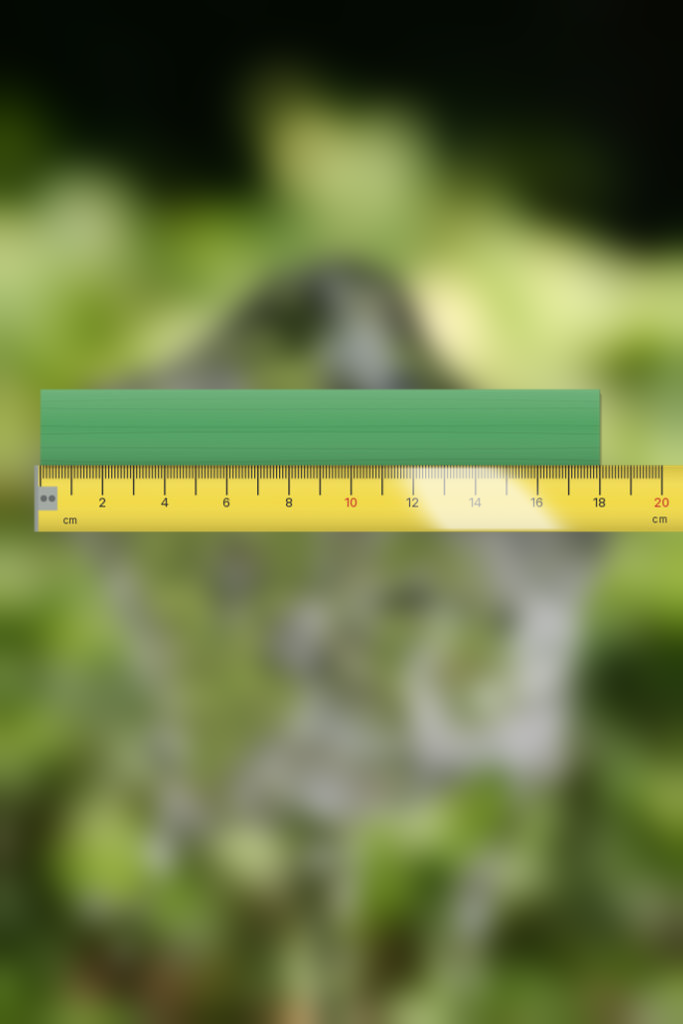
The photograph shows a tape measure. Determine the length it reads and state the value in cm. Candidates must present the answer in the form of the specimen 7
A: 18
